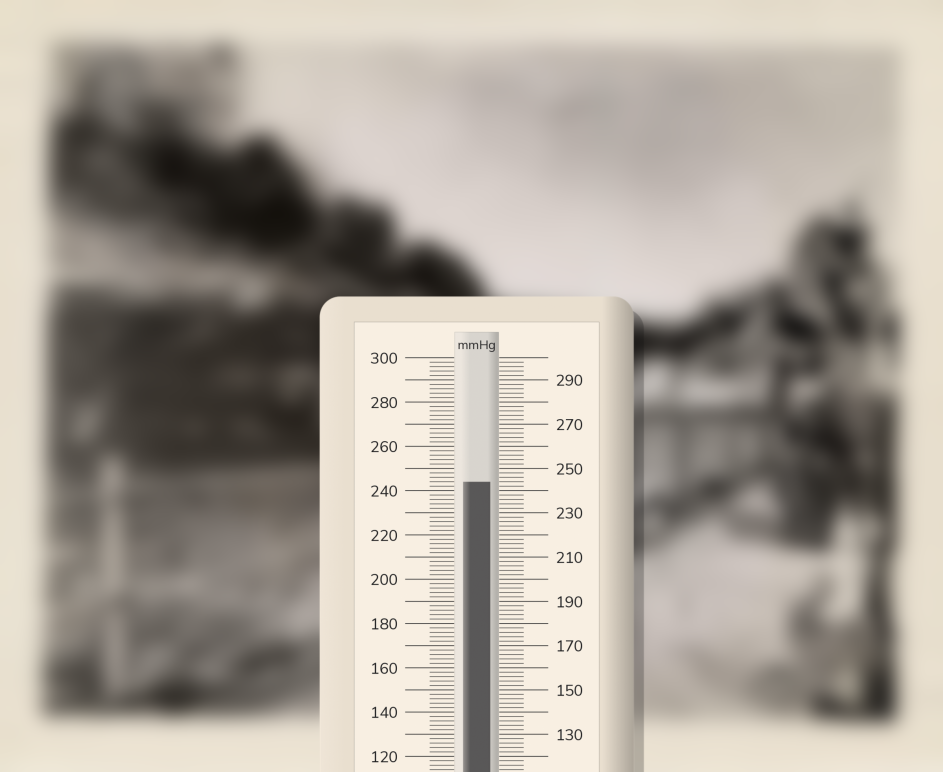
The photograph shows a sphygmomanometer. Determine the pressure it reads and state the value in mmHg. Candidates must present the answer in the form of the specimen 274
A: 244
